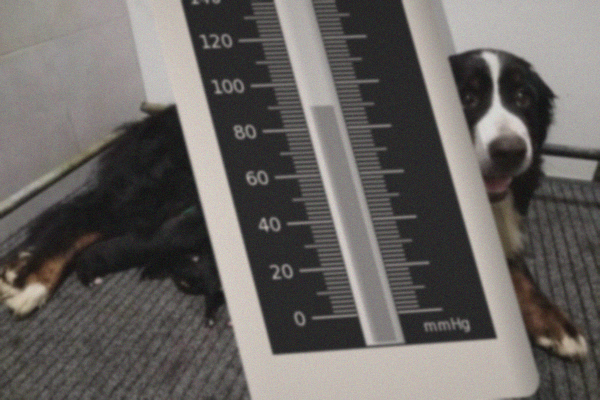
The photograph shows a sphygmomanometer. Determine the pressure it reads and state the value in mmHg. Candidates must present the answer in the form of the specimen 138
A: 90
